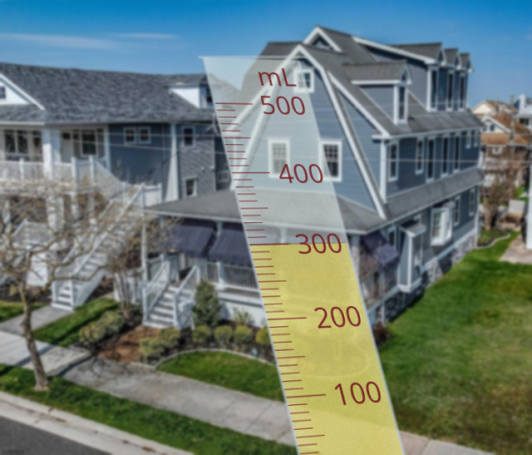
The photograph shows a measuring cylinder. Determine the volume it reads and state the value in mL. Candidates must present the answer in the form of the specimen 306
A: 300
